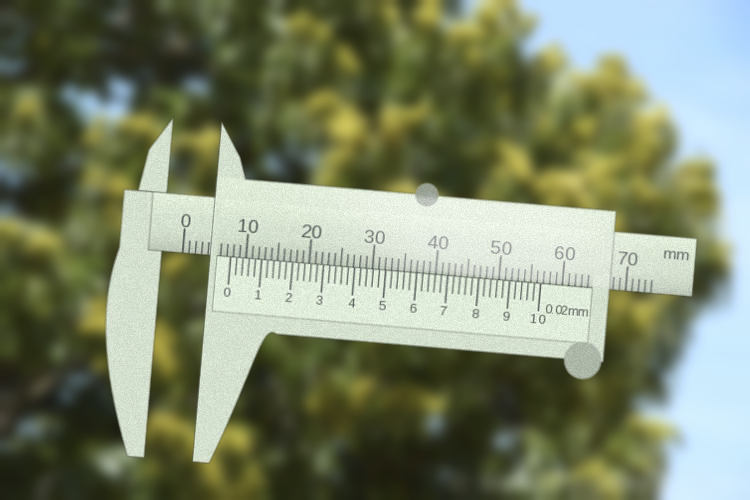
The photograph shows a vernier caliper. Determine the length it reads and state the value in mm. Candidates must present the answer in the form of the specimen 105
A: 7.6
